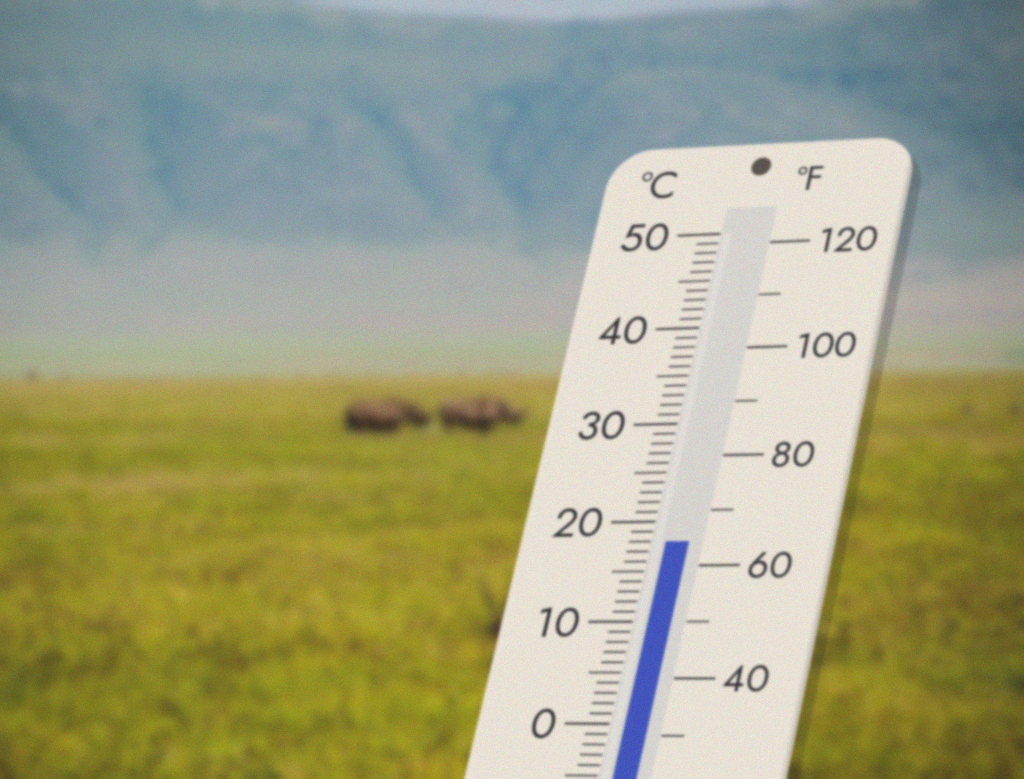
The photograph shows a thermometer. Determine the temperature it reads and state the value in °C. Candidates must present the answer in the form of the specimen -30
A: 18
